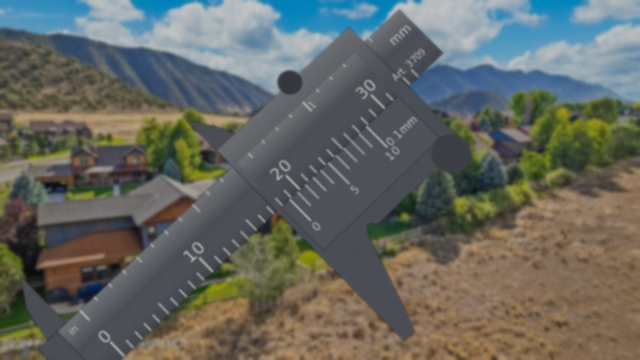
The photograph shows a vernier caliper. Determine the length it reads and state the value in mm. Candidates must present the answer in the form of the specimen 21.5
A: 18.8
